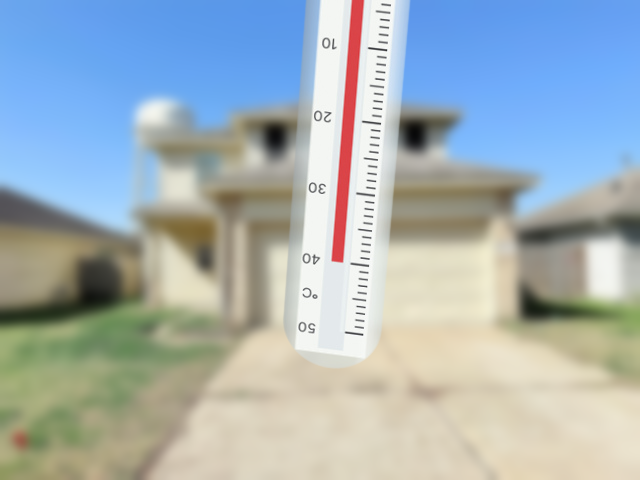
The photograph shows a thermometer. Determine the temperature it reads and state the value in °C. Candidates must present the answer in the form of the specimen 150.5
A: 40
